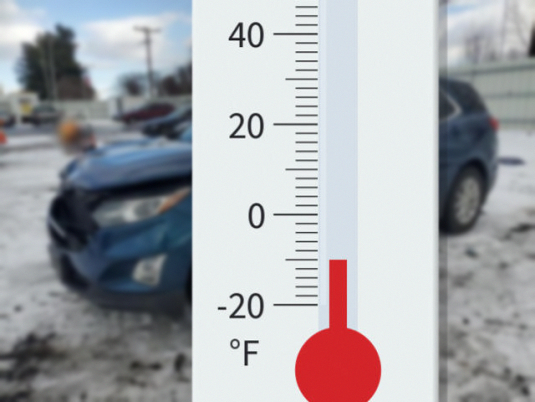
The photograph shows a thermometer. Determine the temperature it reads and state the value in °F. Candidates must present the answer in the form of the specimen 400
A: -10
